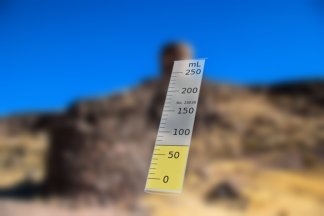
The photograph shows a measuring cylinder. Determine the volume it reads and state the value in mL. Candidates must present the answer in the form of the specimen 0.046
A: 70
